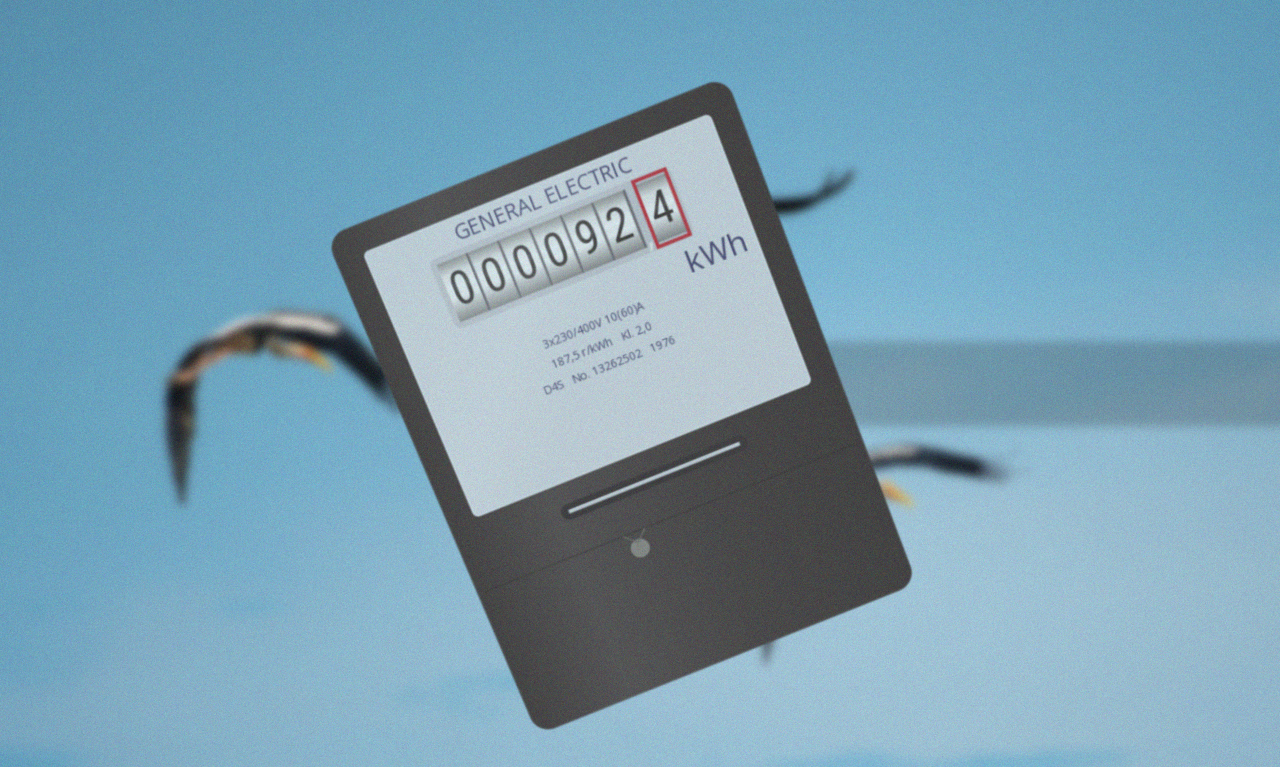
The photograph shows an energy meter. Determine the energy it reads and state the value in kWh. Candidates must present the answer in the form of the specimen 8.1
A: 92.4
